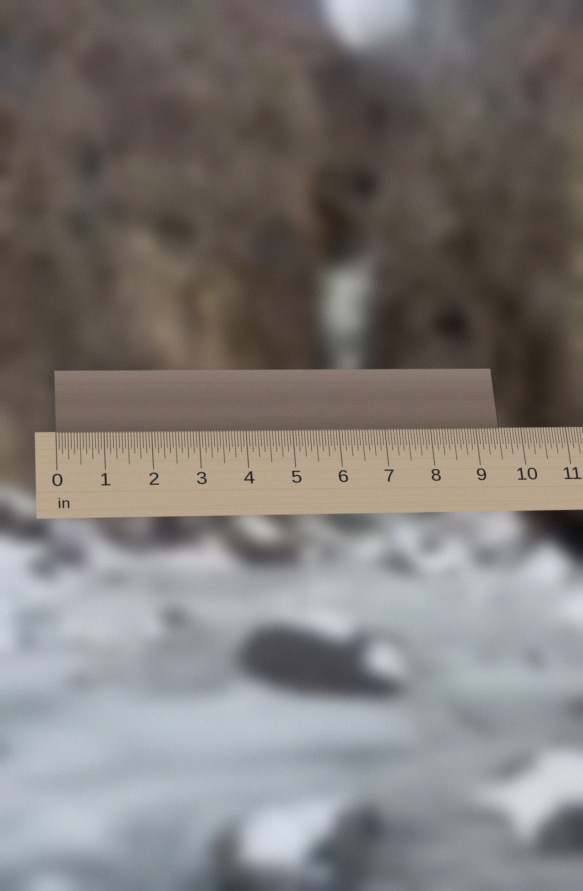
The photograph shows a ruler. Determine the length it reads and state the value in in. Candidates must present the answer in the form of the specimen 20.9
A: 9.5
